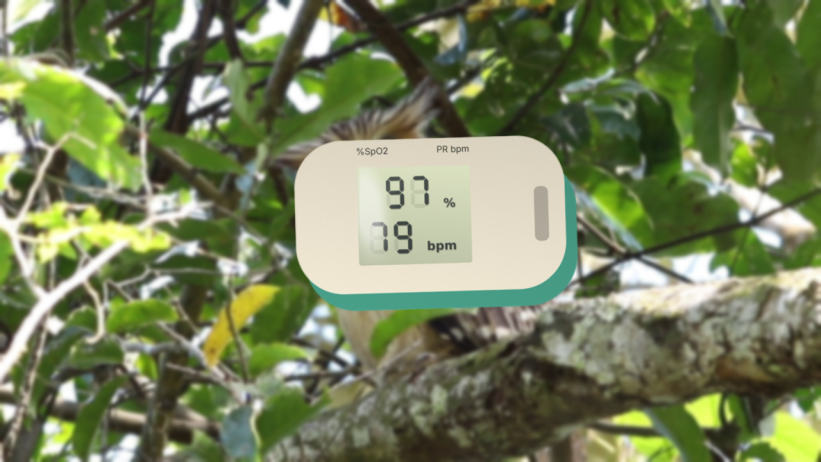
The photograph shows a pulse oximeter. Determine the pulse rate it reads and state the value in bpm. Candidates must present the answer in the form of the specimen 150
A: 79
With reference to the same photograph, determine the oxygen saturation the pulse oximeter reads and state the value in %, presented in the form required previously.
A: 97
